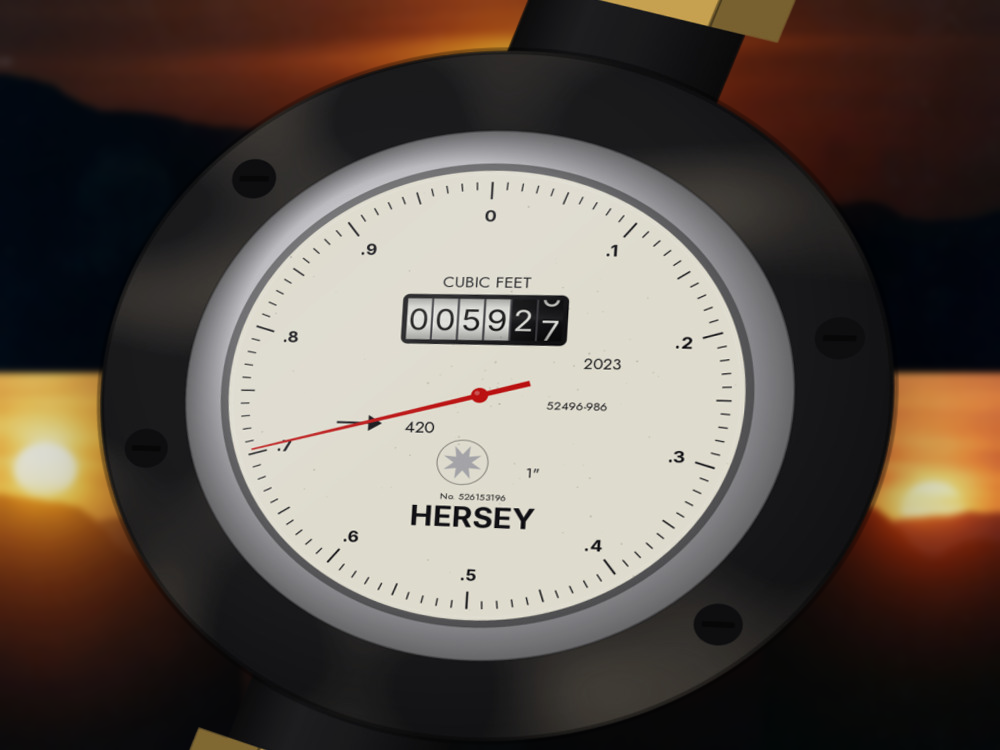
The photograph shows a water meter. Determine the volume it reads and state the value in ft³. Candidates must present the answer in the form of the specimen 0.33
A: 5926.70
